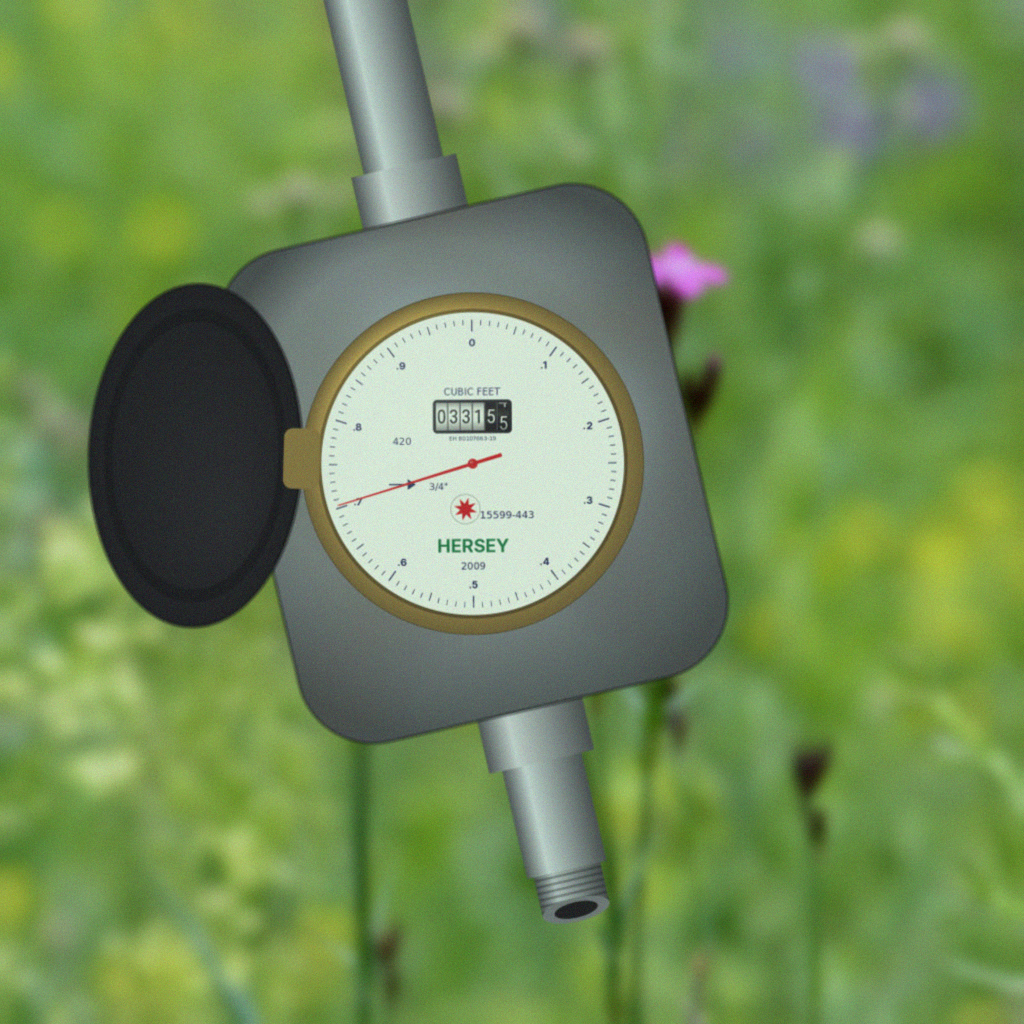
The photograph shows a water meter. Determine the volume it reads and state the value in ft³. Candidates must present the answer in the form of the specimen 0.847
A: 33154.70
